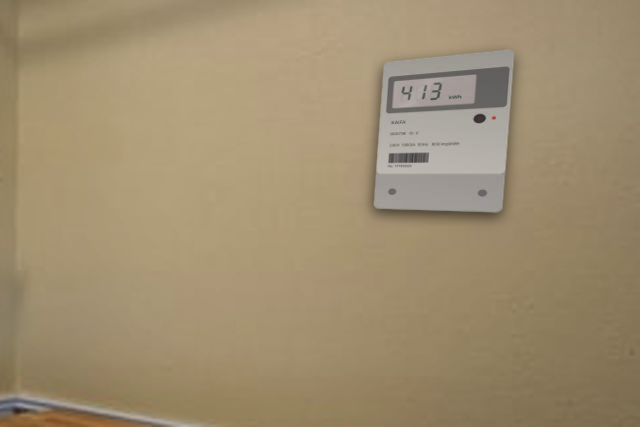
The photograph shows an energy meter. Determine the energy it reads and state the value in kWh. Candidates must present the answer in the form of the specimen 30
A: 413
